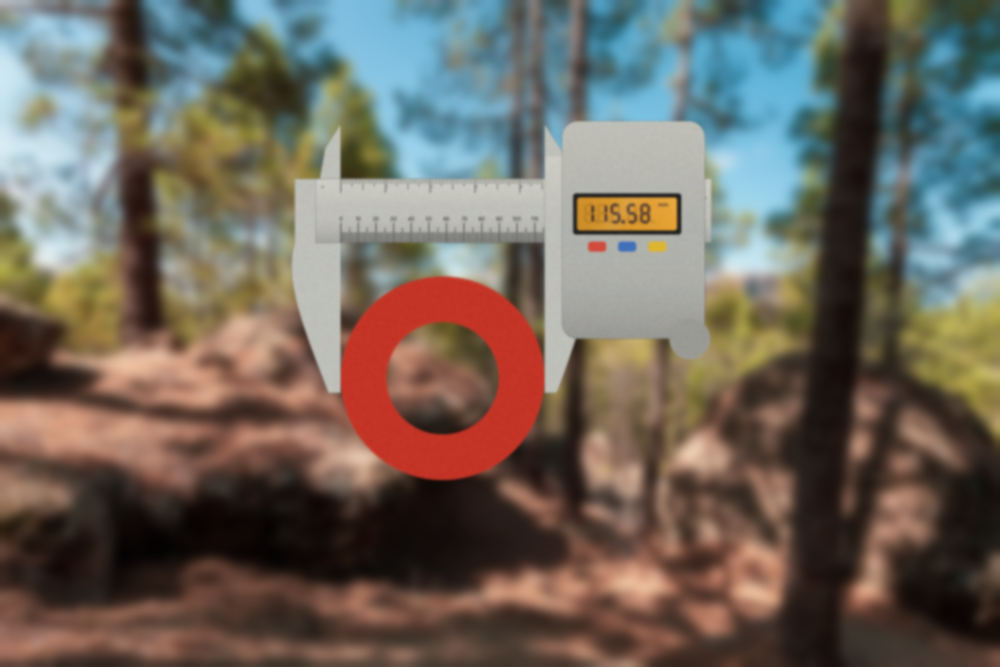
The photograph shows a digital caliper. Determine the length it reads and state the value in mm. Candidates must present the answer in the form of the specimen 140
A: 115.58
